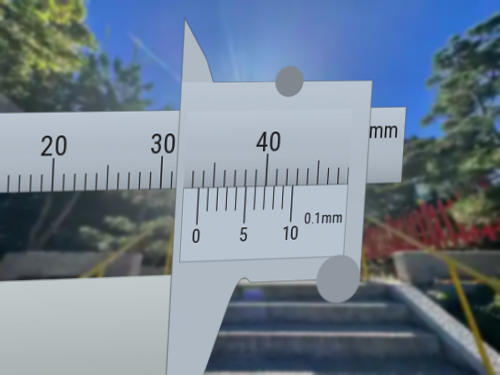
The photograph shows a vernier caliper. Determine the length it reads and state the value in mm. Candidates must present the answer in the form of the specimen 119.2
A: 33.6
